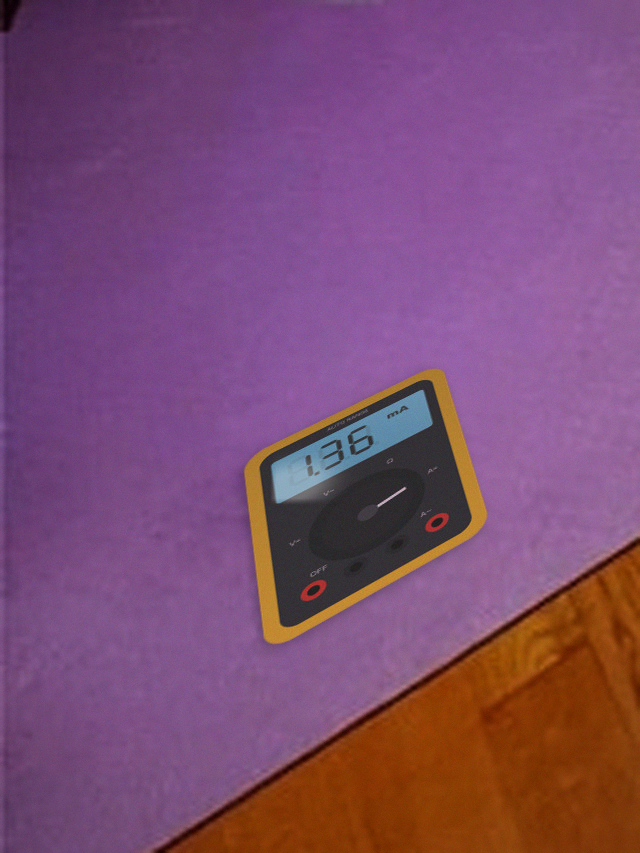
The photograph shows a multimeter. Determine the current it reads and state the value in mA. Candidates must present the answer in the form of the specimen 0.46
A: 1.36
